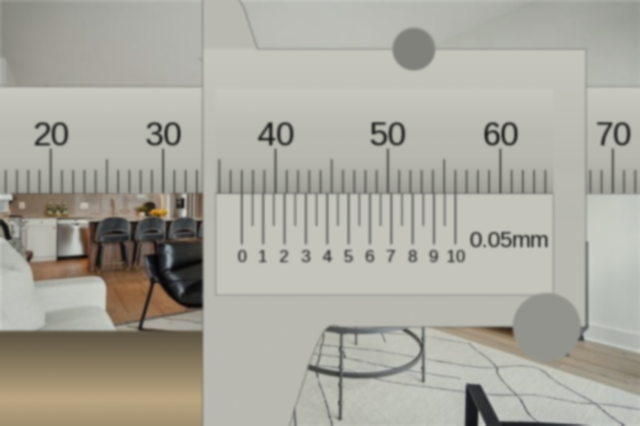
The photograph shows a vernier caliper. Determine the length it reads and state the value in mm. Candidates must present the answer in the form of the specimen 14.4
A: 37.0
